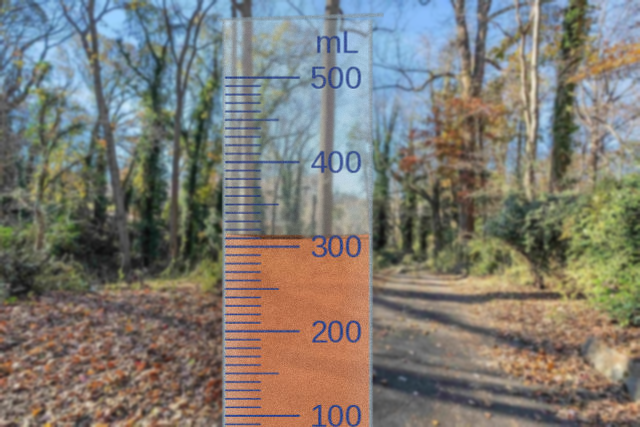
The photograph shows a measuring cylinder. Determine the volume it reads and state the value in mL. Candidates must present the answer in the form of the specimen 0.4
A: 310
